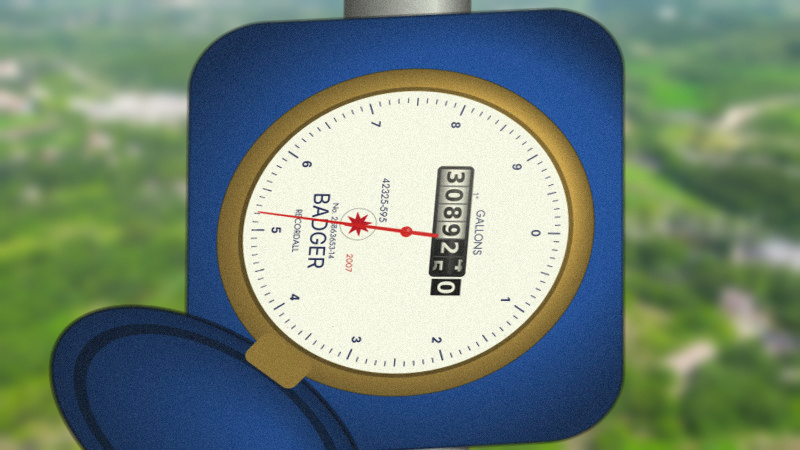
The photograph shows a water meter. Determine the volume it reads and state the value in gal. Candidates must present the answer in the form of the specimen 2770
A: 3089245.2
